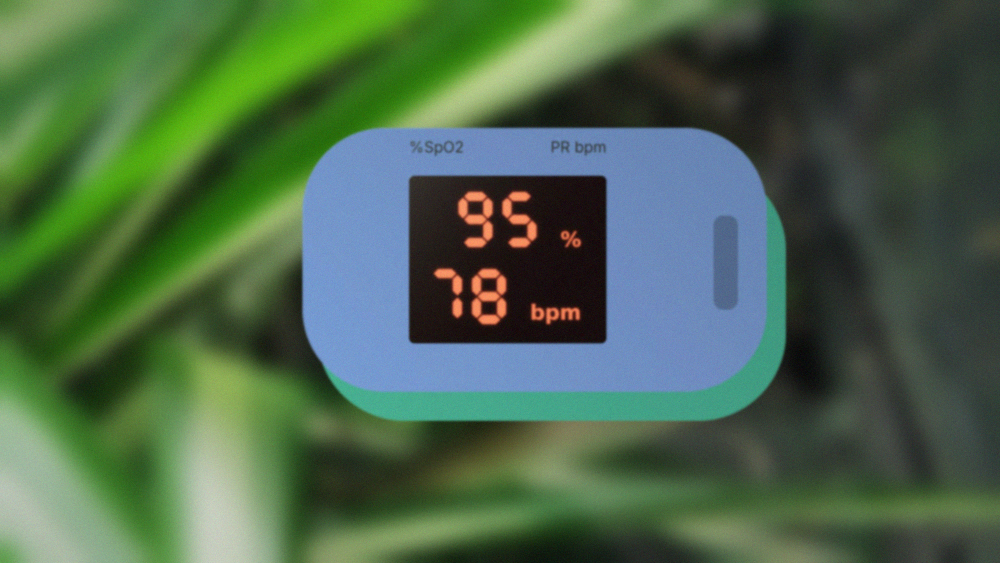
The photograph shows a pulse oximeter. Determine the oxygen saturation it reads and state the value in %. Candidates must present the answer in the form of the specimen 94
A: 95
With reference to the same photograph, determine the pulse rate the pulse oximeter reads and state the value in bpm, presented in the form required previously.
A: 78
